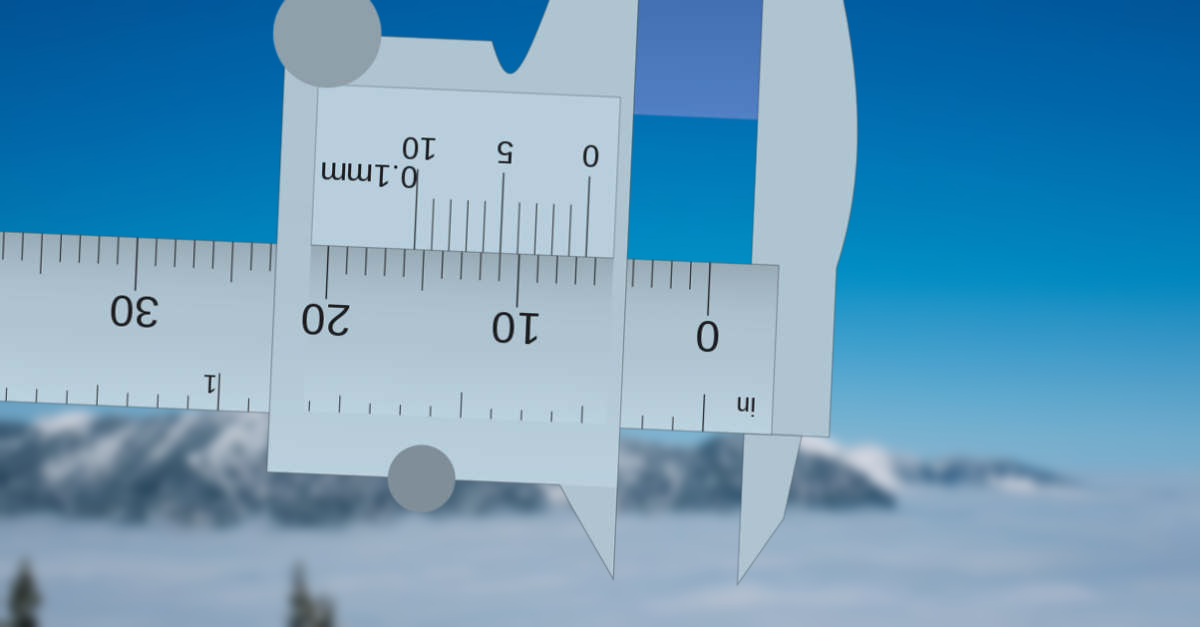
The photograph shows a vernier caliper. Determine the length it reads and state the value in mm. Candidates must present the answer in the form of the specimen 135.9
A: 6.5
